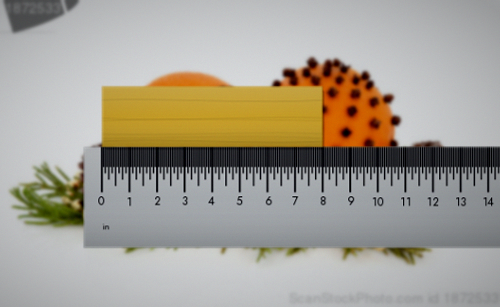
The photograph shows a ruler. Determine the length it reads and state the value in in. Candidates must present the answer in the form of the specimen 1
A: 8
